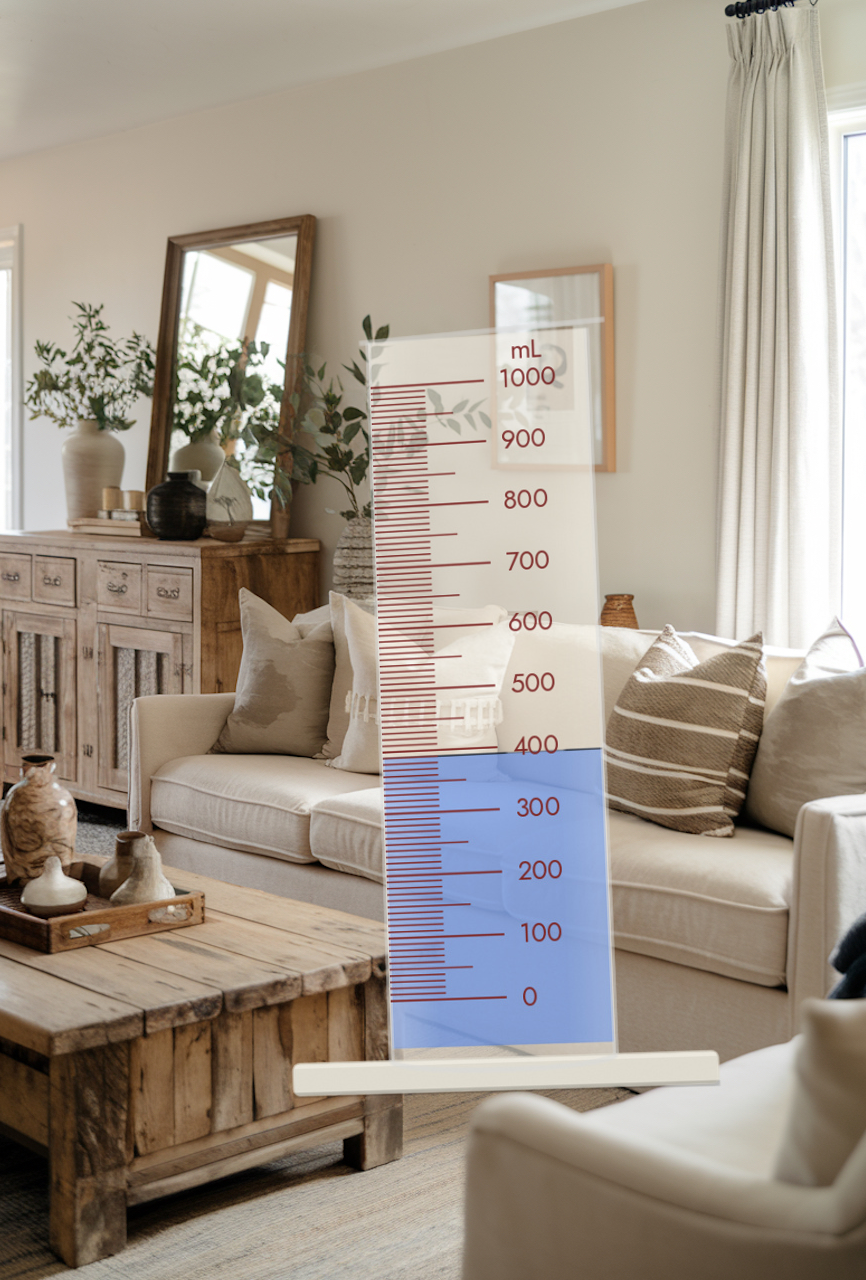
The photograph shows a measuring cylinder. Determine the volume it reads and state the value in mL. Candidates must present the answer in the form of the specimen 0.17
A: 390
